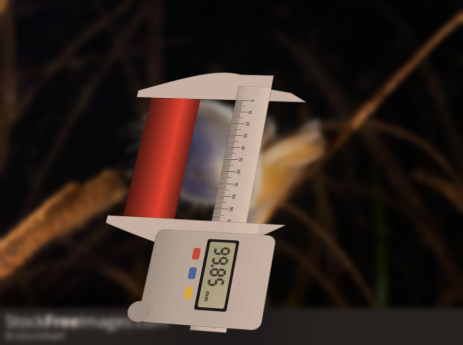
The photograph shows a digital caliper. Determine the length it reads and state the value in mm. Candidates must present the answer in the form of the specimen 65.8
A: 99.85
